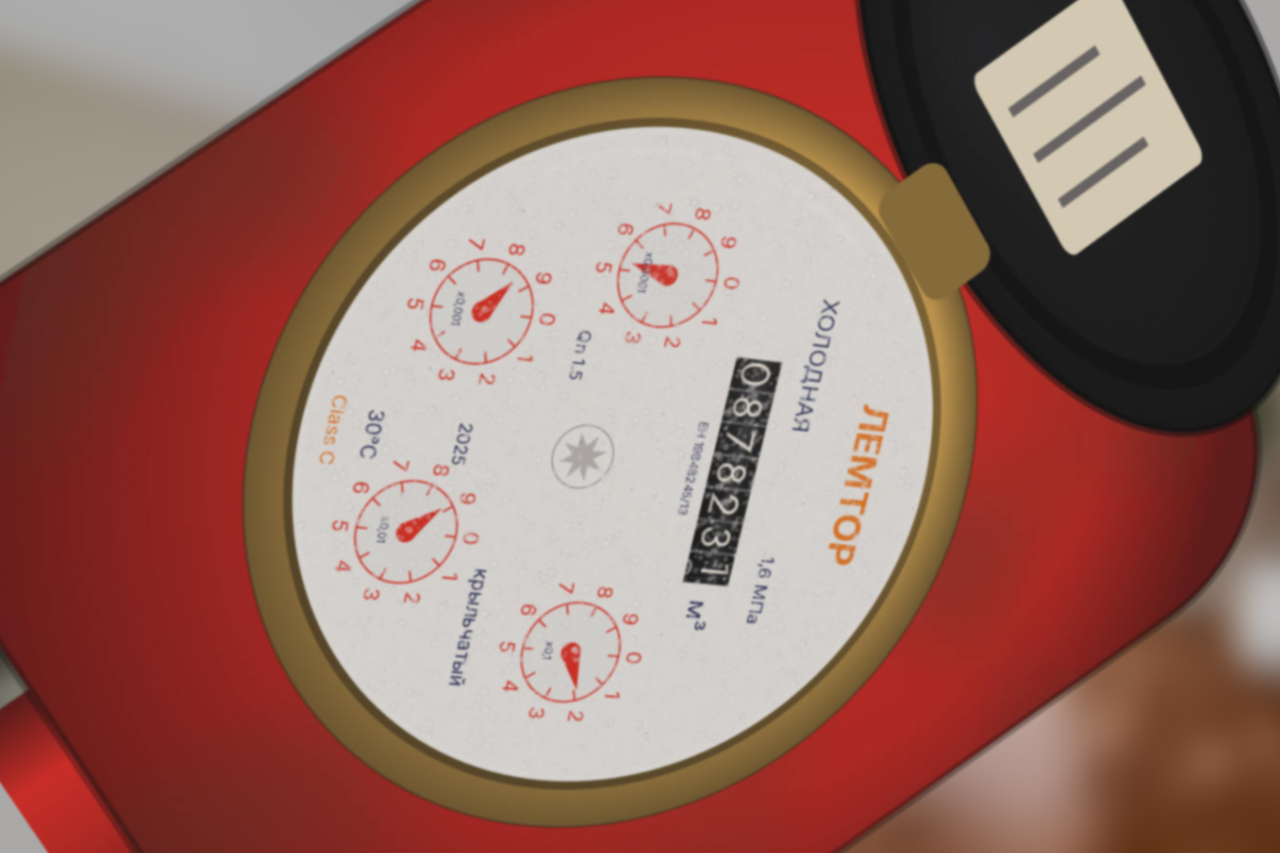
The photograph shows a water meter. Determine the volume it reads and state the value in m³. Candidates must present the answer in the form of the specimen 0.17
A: 878231.1885
